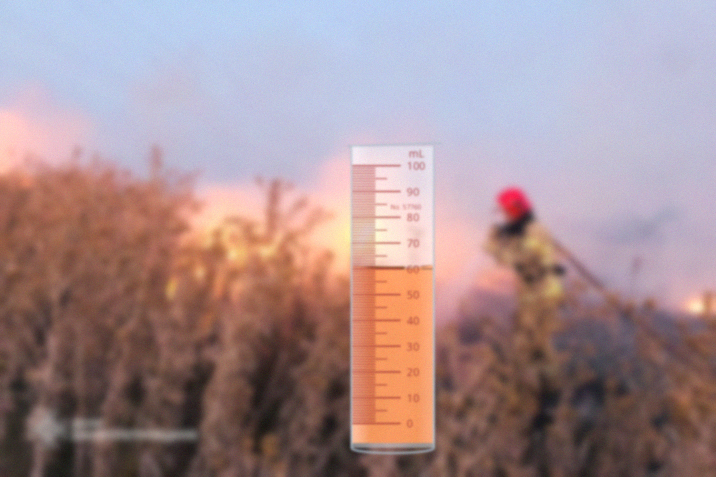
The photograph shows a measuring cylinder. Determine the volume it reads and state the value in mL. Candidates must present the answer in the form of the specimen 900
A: 60
